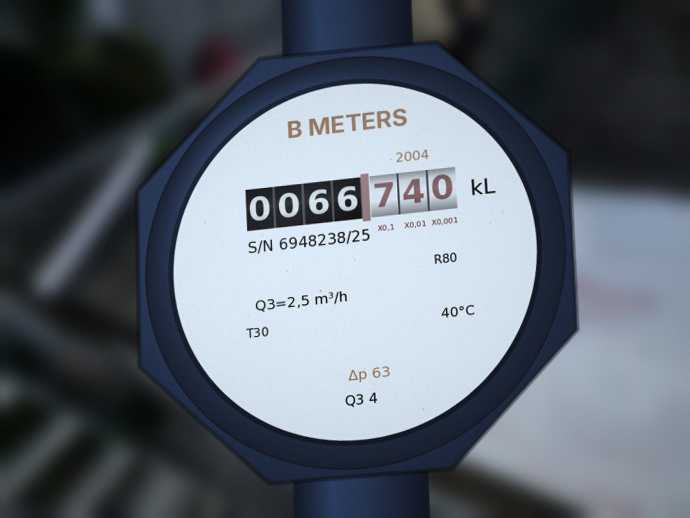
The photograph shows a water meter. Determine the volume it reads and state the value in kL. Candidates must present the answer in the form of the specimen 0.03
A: 66.740
